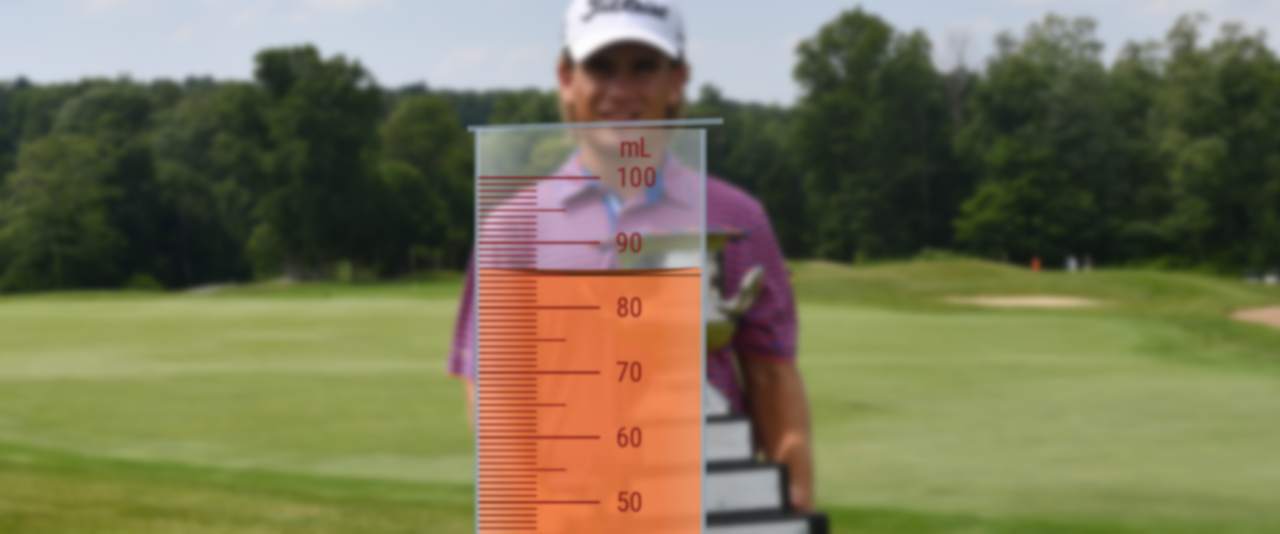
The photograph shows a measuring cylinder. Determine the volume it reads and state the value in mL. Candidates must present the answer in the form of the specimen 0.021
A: 85
